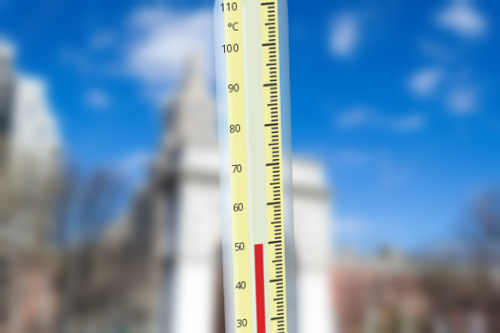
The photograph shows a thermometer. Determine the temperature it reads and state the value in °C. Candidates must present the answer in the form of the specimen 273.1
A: 50
